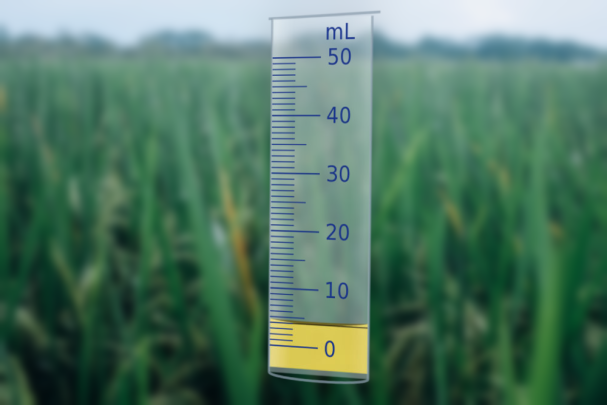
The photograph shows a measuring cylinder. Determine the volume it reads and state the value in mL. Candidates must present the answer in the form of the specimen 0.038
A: 4
